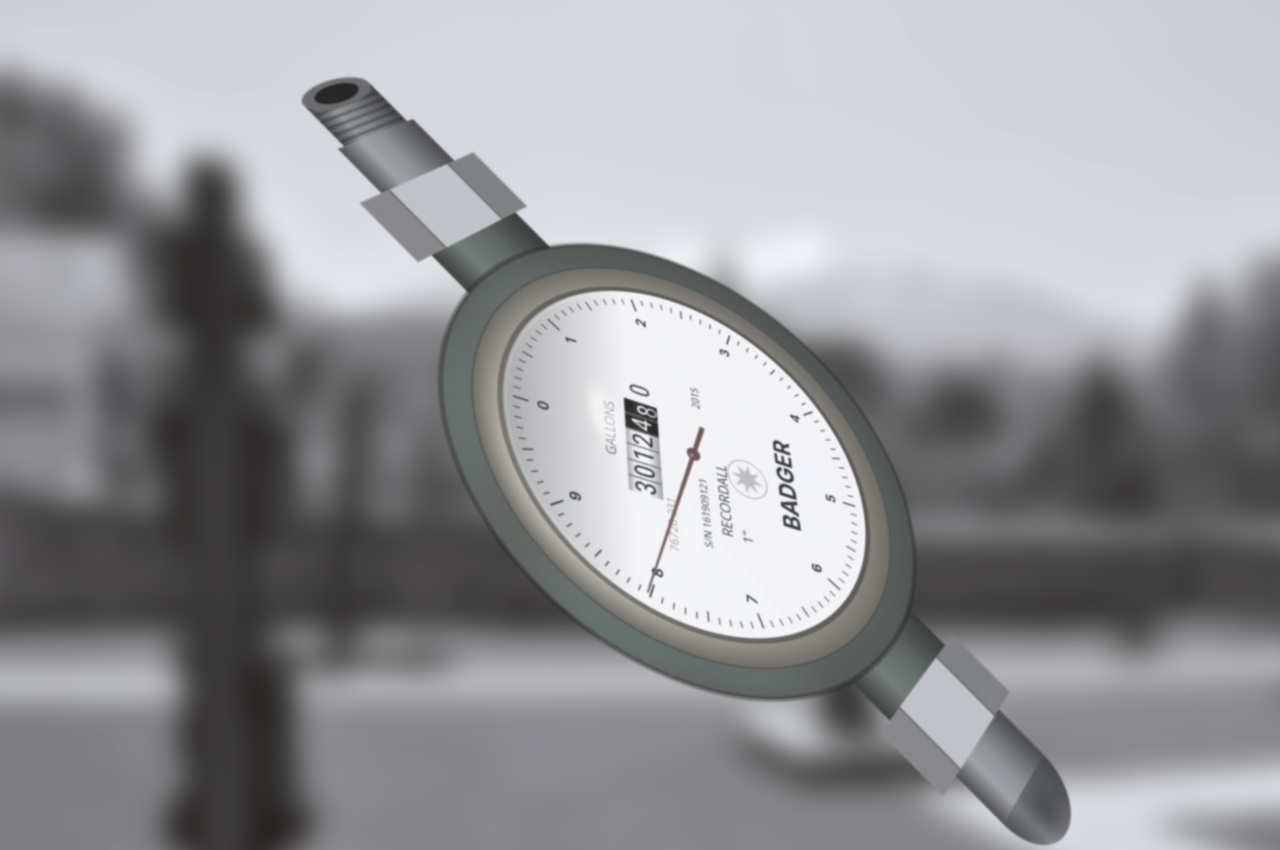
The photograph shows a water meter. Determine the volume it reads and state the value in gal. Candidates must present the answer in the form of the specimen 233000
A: 3012478.0
